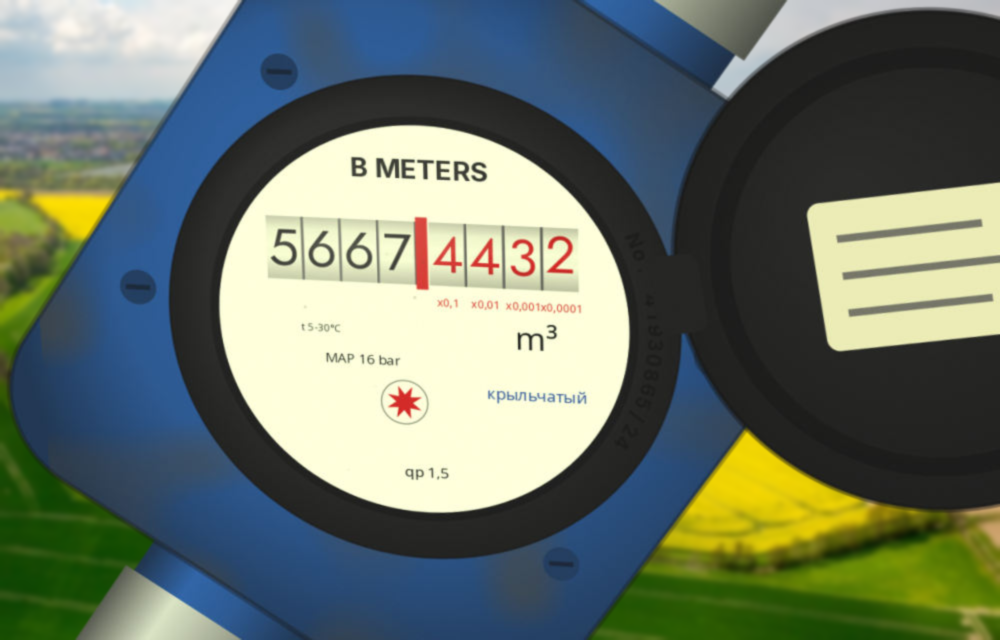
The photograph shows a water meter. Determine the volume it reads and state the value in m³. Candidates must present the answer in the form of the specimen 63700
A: 5667.4432
